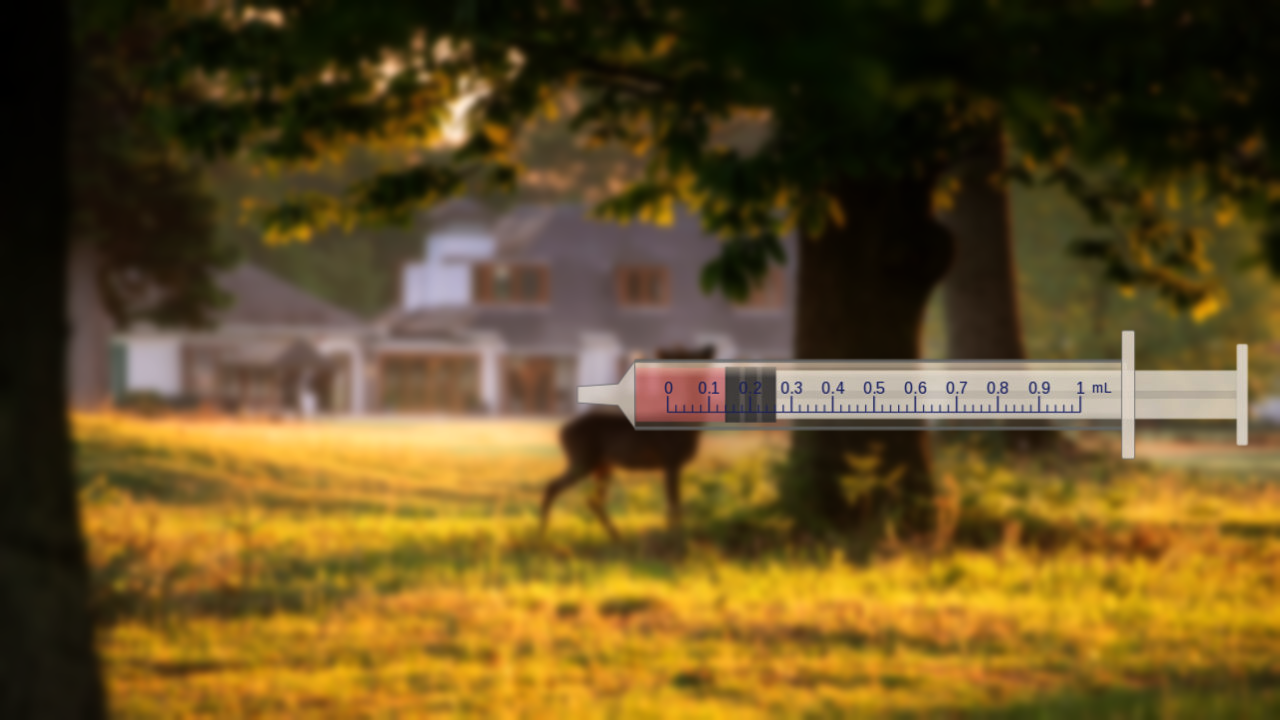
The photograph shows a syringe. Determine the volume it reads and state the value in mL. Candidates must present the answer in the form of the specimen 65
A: 0.14
